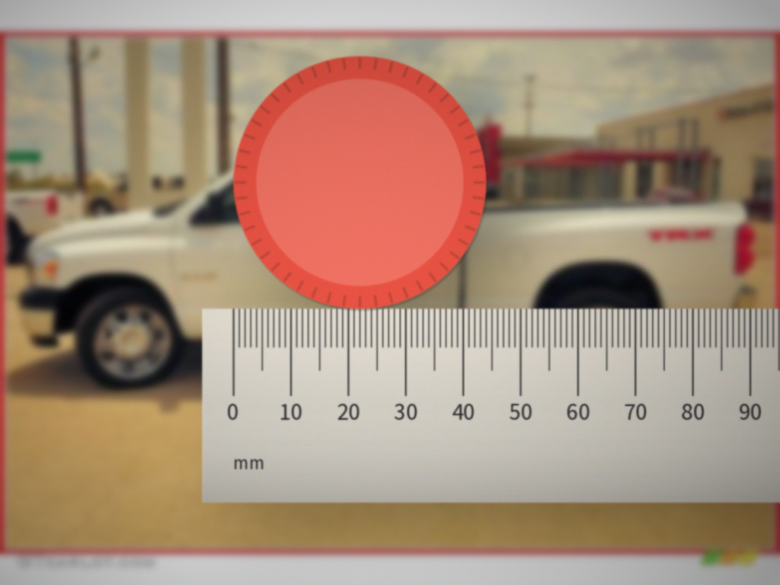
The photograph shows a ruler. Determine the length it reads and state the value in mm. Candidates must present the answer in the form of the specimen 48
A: 44
